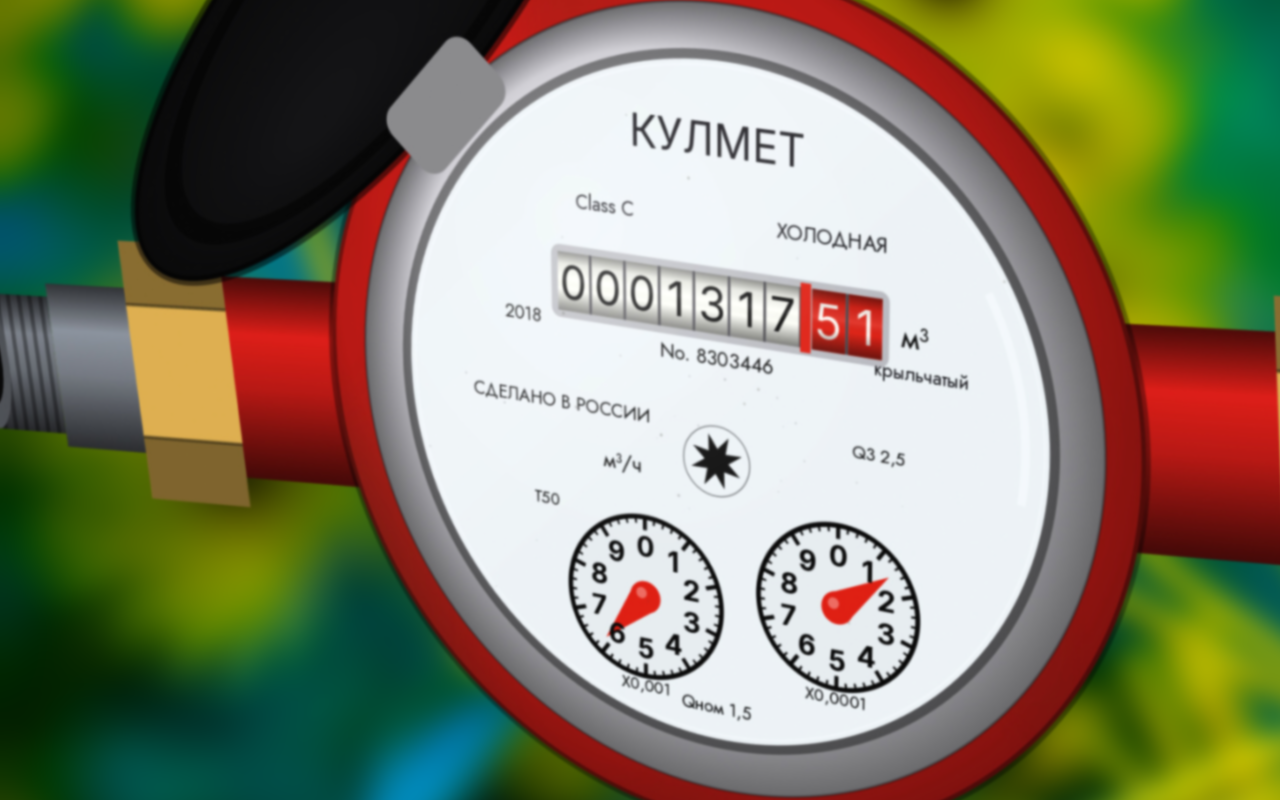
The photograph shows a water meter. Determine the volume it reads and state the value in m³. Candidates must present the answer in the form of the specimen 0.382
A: 1317.5161
